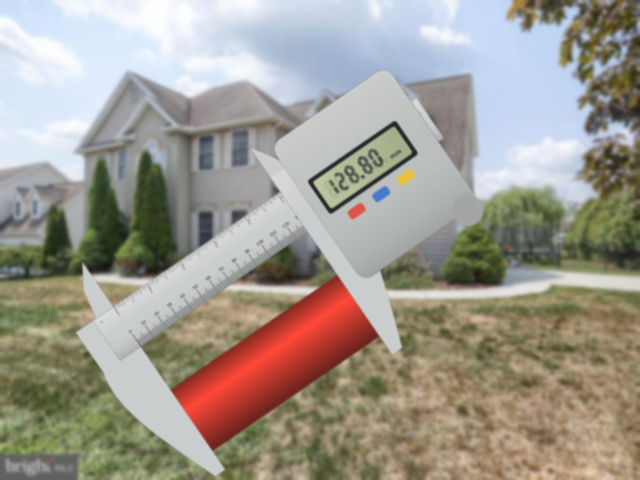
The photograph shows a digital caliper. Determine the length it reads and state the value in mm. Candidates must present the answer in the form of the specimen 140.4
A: 128.80
